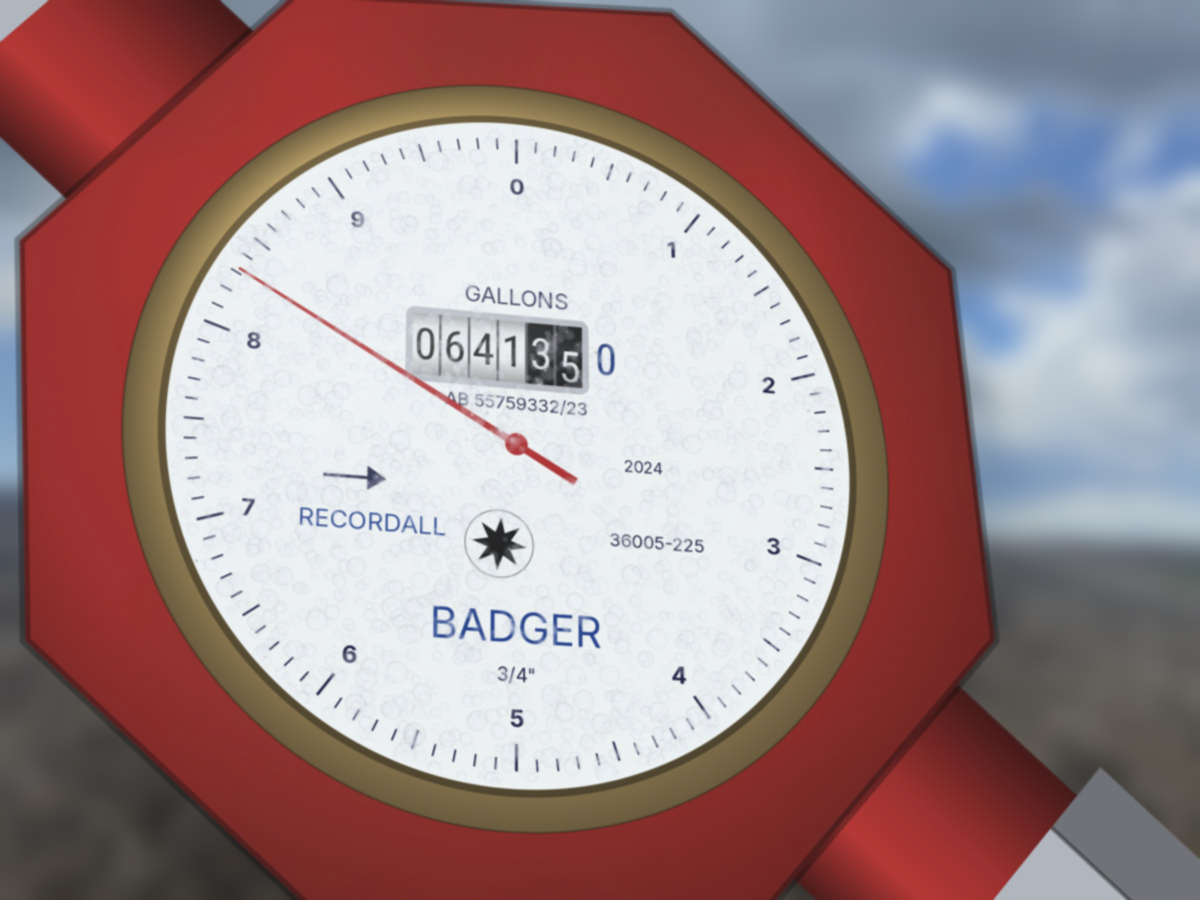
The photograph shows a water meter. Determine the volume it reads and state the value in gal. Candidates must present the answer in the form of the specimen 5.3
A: 641348.3
